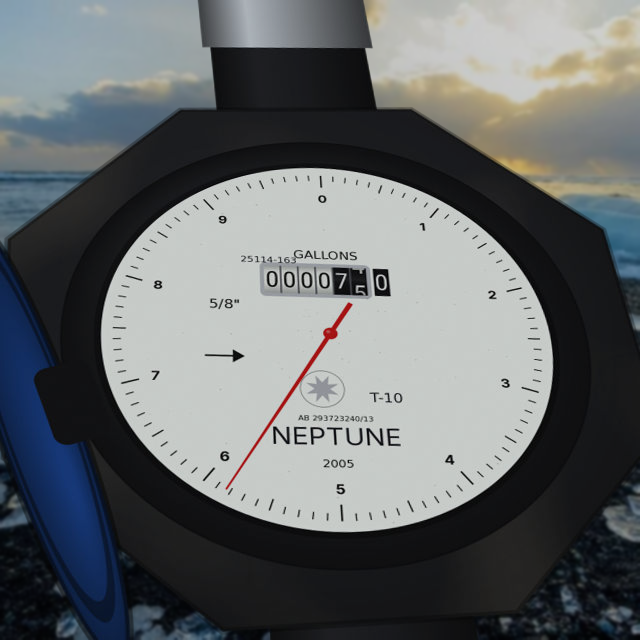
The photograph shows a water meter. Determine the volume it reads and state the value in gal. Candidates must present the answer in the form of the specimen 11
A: 745.8
